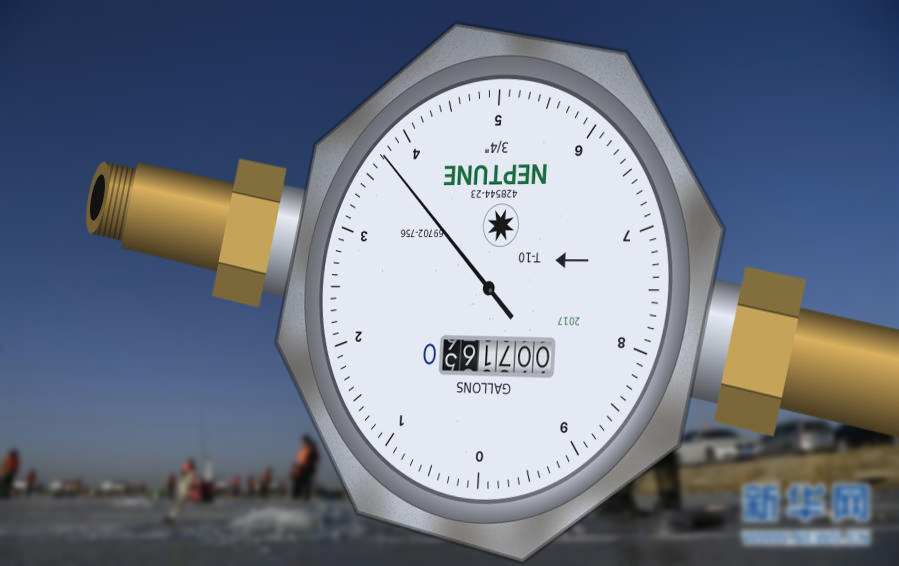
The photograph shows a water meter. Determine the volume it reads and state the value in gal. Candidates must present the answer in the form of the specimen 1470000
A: 71653.7
